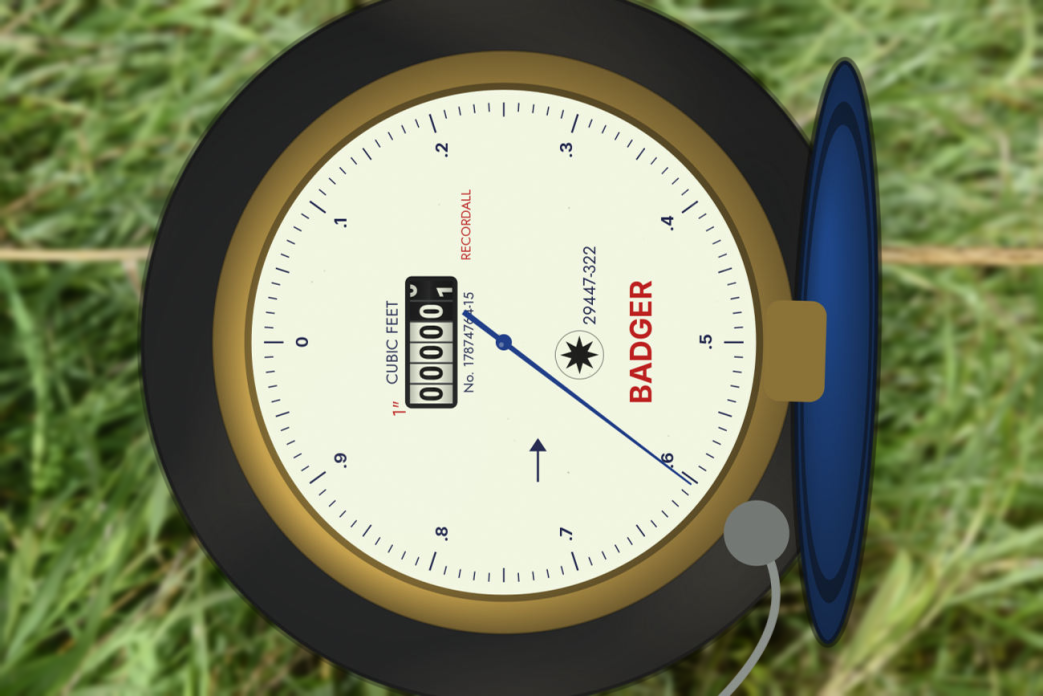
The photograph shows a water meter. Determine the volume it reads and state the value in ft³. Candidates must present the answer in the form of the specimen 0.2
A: 0.60
